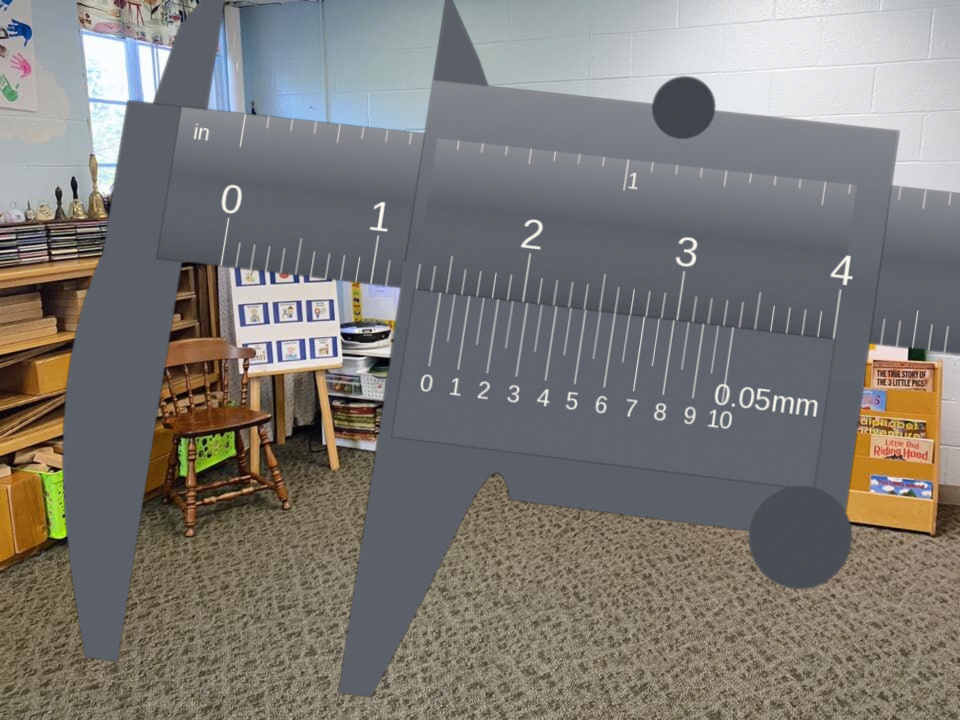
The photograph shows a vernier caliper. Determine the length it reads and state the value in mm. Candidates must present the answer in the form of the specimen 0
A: 14.6
